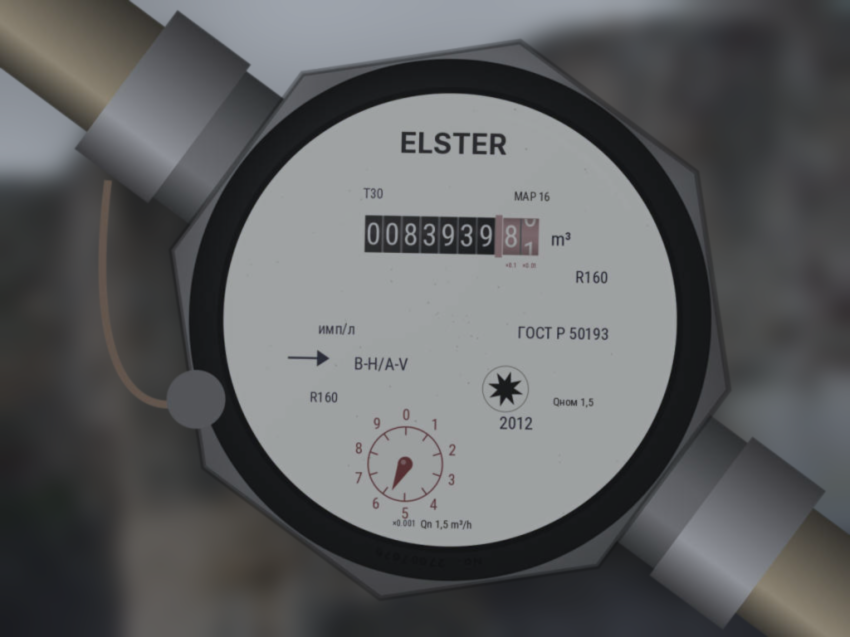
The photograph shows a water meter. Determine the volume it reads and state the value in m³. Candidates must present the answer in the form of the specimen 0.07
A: 83939.805
